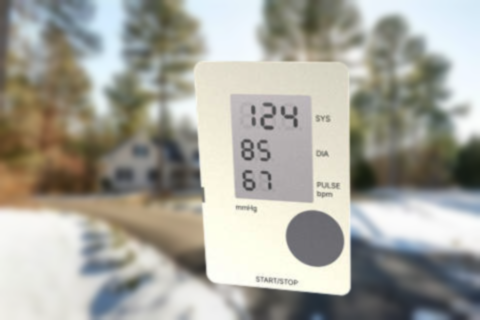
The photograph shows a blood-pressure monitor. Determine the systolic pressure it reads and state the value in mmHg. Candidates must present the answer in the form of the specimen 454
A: 124
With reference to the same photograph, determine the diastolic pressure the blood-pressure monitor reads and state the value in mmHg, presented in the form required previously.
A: 85
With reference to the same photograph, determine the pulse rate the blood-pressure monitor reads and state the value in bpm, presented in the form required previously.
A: 67
